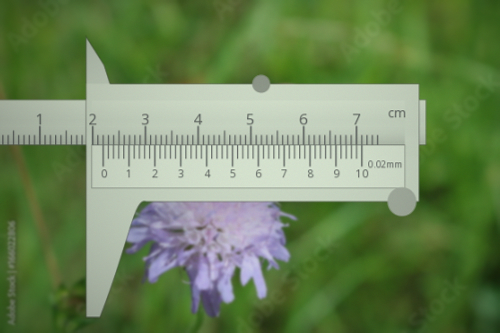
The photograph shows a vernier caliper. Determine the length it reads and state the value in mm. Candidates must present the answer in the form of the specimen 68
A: 22.0
